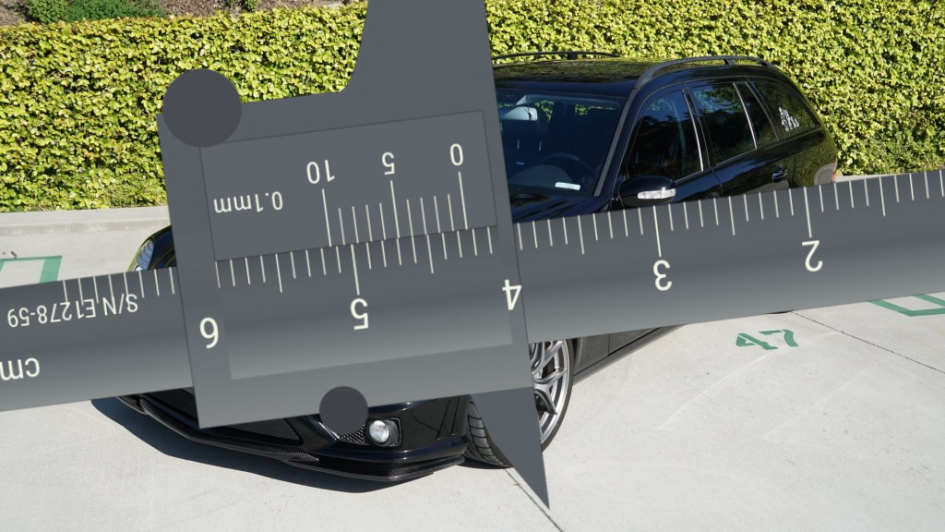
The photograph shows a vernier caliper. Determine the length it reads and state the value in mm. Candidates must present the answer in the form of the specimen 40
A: 42.4
